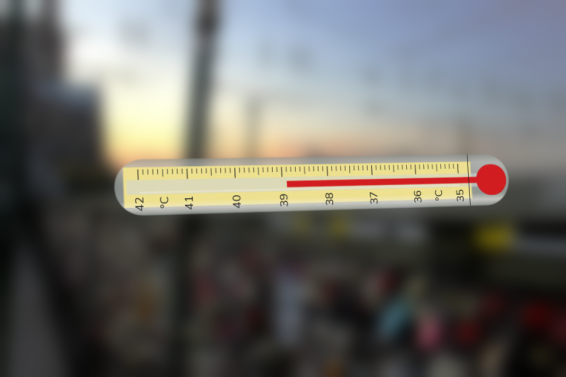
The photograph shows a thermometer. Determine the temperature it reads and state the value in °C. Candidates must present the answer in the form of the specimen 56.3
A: 38.9
